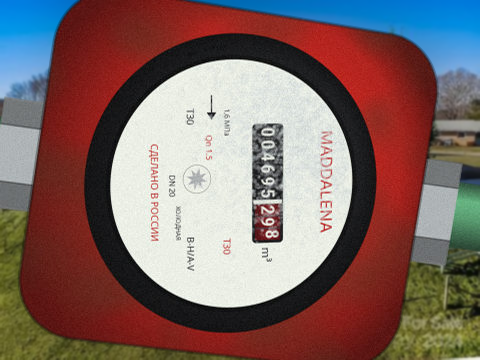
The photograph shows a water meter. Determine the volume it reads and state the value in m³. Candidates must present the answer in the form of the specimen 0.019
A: 4695.298
